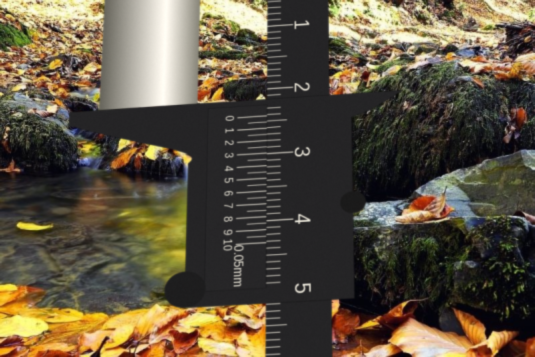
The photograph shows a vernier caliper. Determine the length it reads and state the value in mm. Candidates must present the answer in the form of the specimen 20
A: 24.2
